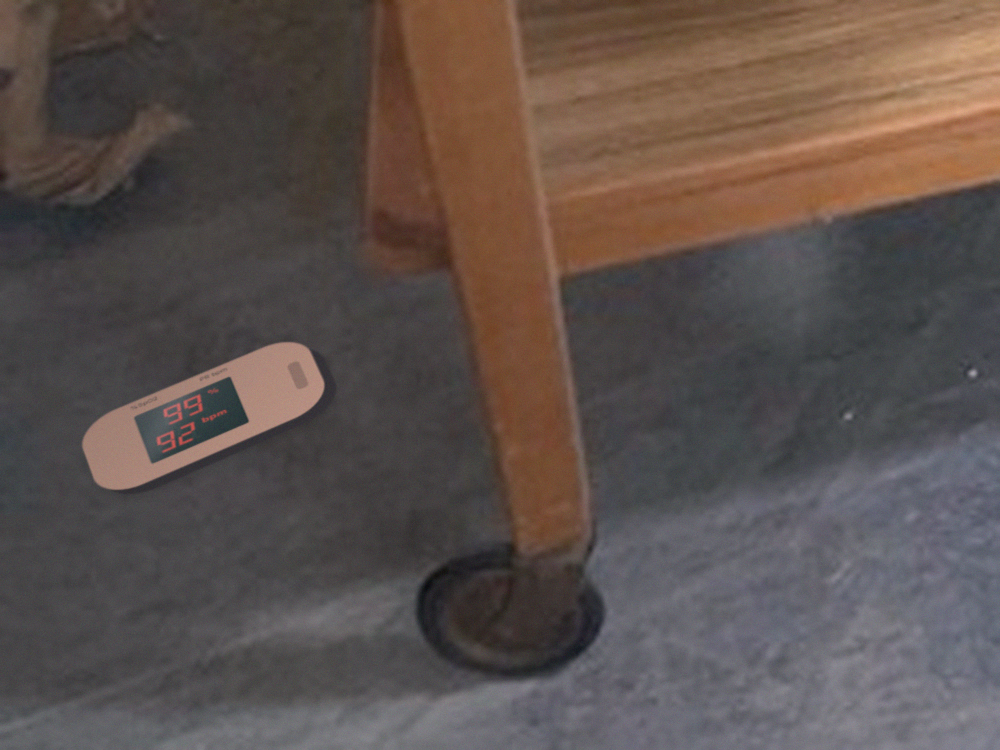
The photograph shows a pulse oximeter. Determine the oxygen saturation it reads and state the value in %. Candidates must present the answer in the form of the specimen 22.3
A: 99
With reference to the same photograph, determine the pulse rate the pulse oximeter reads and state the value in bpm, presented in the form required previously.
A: 92
